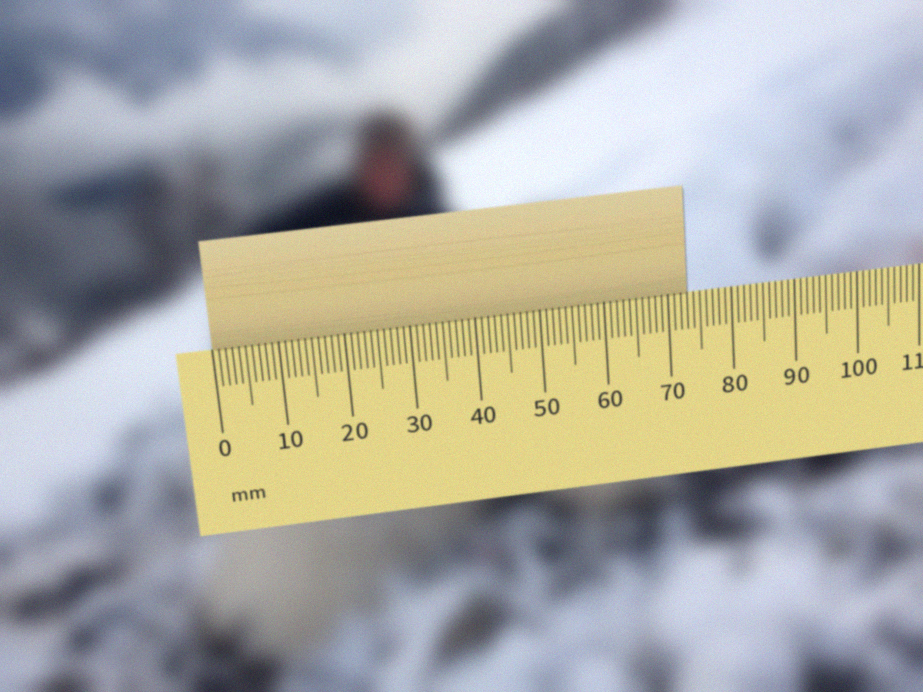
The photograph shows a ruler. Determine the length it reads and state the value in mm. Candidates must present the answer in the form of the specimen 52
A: 73
